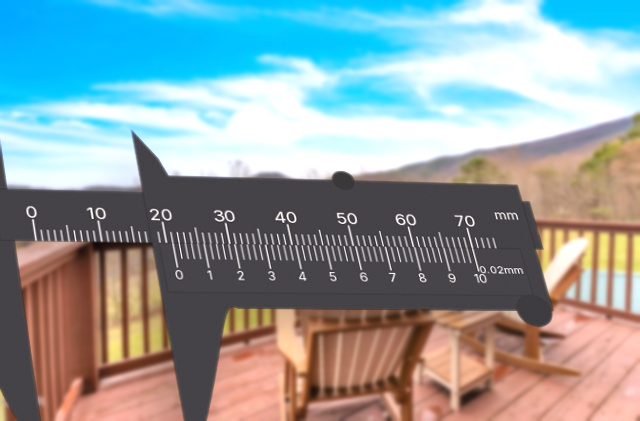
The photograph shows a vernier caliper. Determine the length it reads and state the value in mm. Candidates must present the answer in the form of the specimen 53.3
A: 21.0
